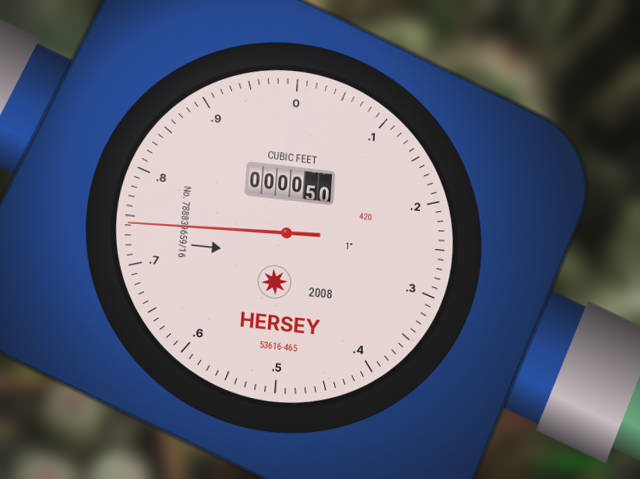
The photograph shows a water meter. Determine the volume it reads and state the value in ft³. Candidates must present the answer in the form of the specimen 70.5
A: 49.74
